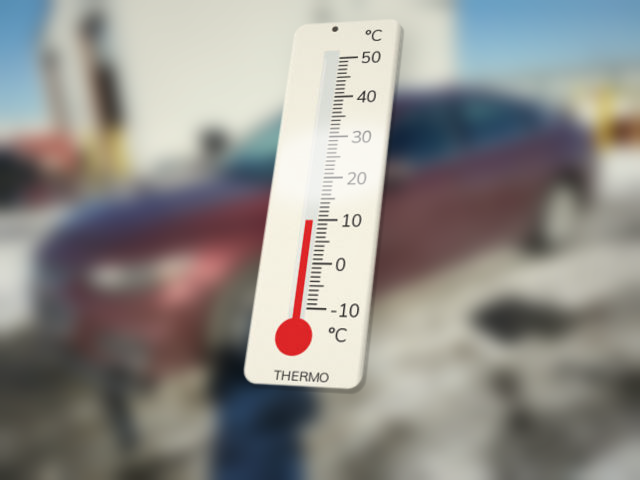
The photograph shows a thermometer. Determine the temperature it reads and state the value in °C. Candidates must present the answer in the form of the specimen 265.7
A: 10
